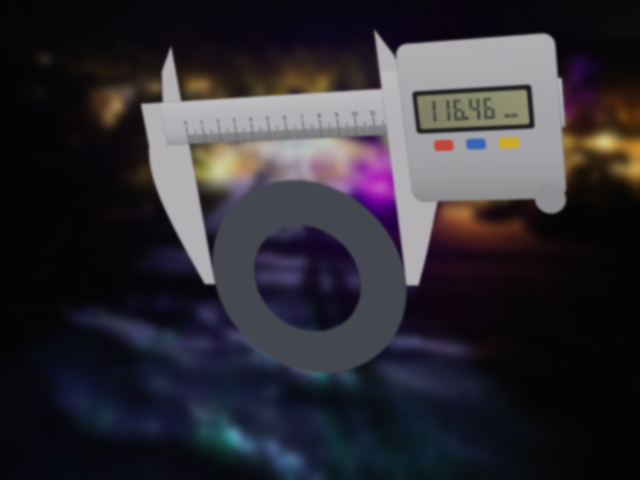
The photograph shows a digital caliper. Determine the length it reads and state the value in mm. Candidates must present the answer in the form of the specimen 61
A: 116.46
